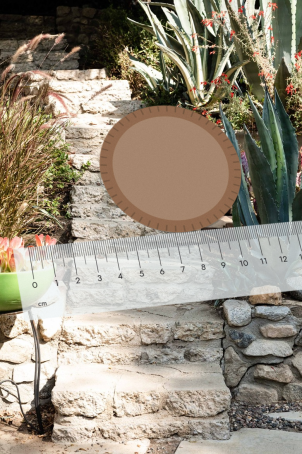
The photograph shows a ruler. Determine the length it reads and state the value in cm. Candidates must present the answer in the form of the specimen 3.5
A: 7
